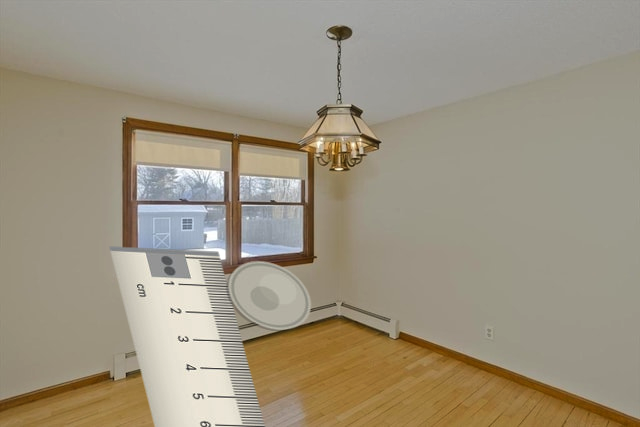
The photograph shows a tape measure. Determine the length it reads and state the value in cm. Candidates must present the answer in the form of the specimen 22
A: 2.5
